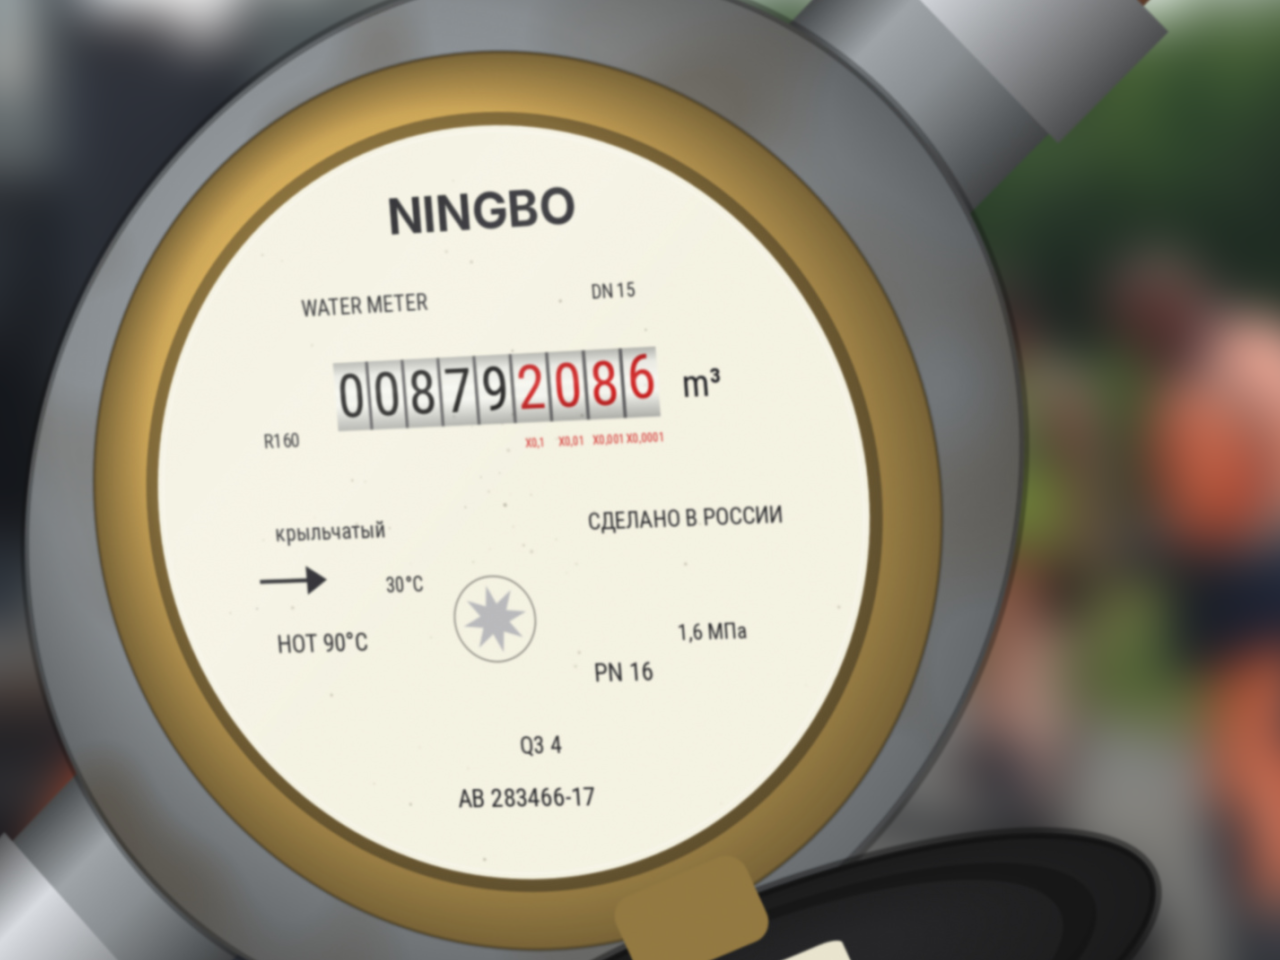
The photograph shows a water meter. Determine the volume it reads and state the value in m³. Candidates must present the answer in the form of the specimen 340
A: 879.2086
